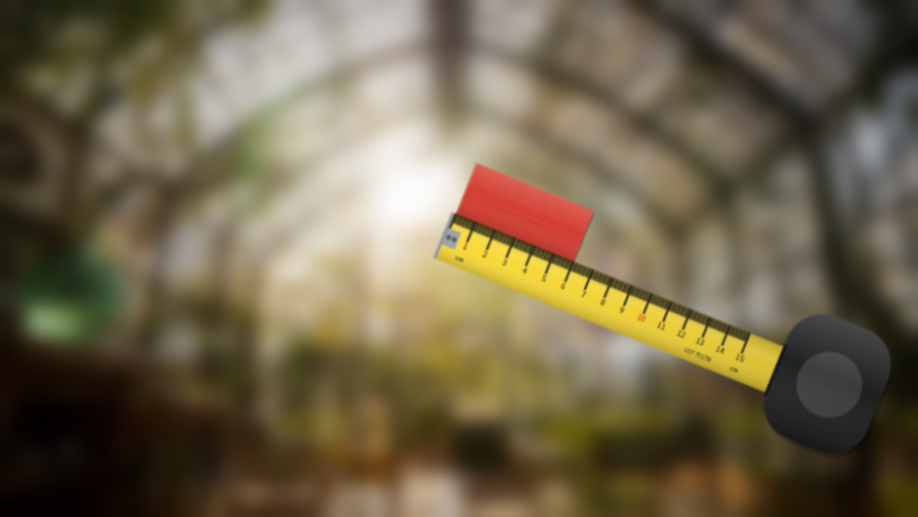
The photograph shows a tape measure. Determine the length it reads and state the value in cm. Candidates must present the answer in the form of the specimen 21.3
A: 6
